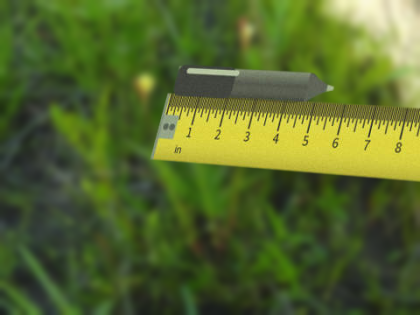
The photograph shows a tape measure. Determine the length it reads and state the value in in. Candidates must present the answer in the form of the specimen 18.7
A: 5.5
